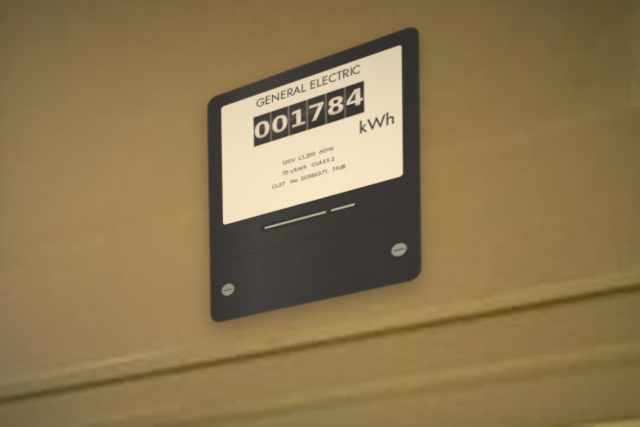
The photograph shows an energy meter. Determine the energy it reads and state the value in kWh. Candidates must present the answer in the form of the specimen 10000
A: 1784
